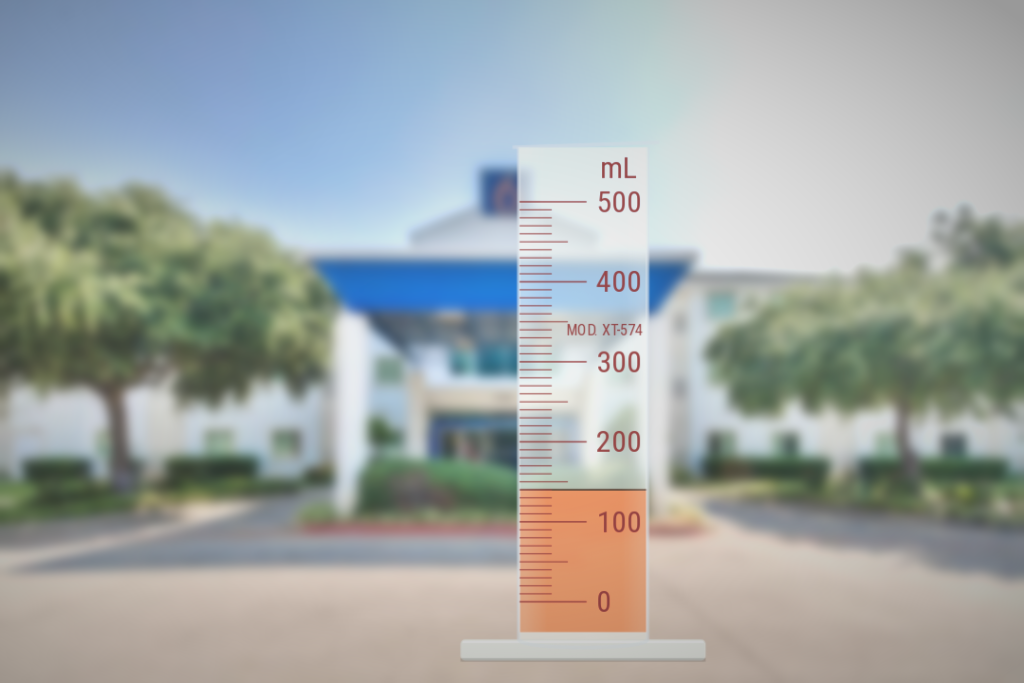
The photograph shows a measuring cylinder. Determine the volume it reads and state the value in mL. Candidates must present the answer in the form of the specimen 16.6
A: 140
